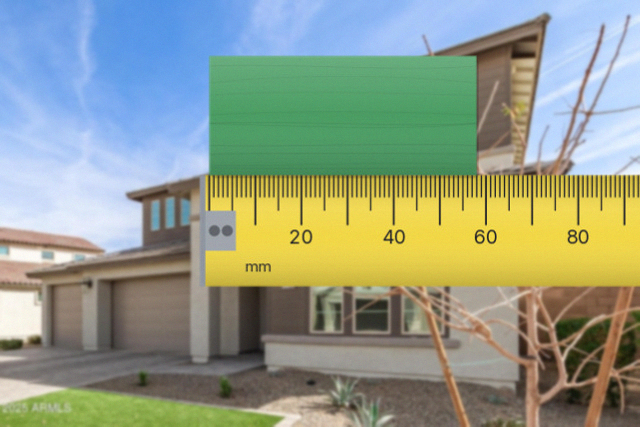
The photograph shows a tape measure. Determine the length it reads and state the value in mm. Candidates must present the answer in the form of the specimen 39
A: 58
